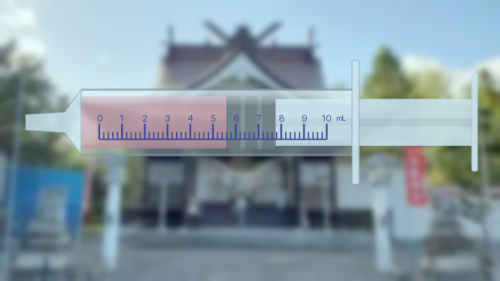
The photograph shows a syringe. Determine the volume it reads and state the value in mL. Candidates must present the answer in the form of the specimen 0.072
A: 5.6
